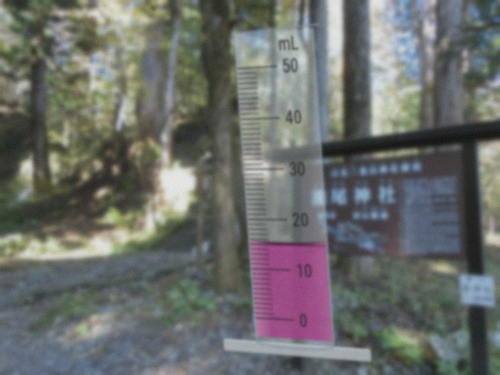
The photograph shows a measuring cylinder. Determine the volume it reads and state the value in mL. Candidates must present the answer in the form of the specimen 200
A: 15
